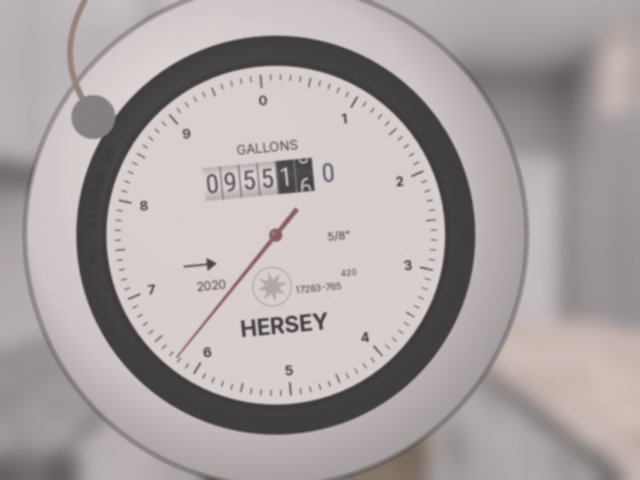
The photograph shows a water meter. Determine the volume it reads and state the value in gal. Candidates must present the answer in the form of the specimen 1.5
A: 955156.2
